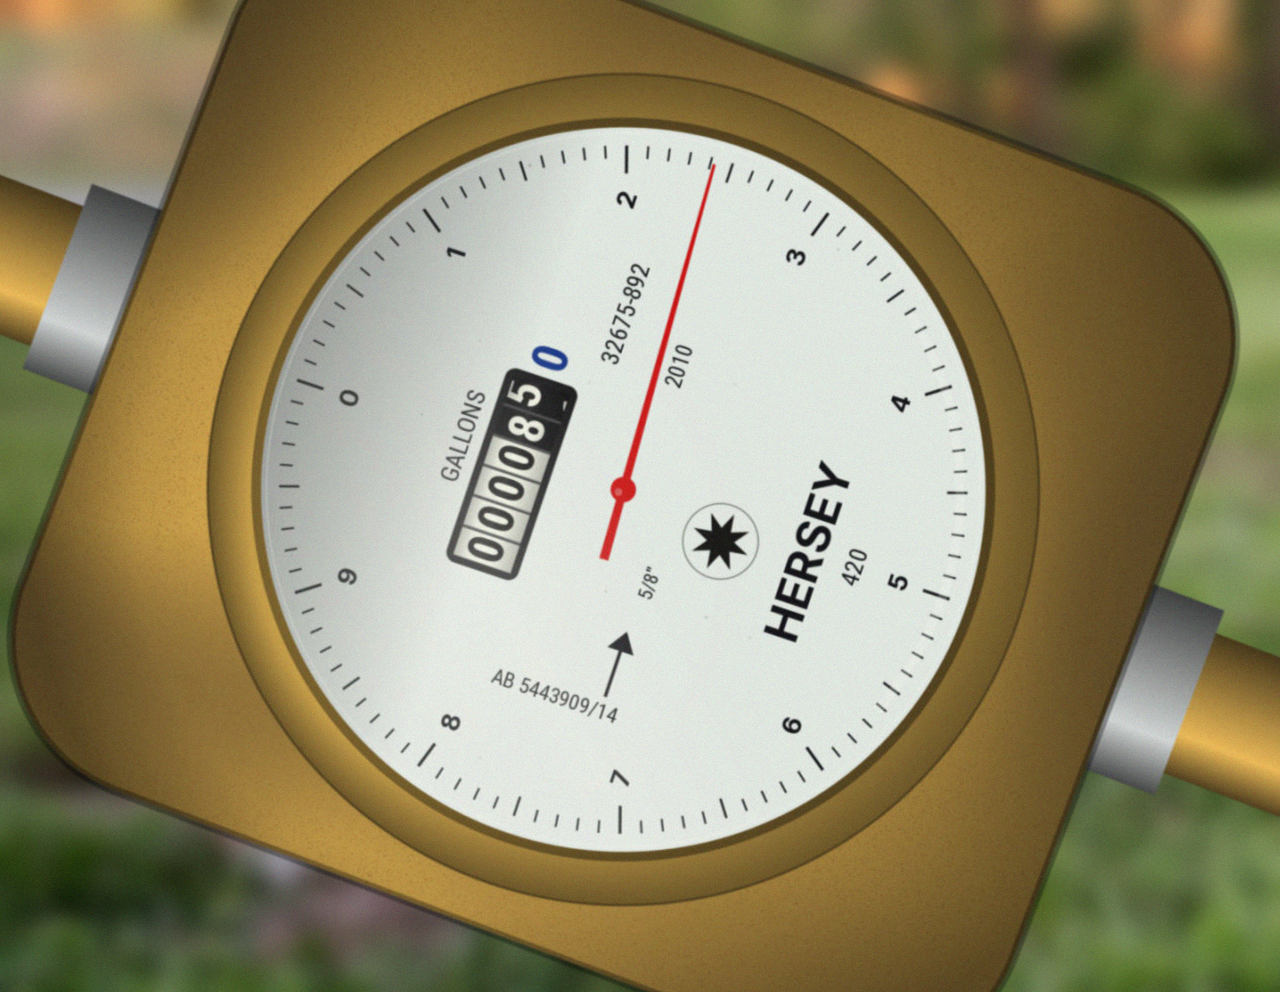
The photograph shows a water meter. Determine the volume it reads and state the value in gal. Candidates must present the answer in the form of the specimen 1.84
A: 852.4
